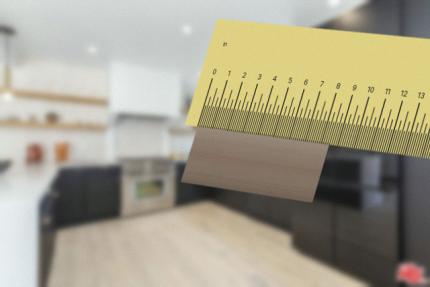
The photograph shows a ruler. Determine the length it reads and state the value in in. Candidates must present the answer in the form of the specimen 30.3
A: 8.5
